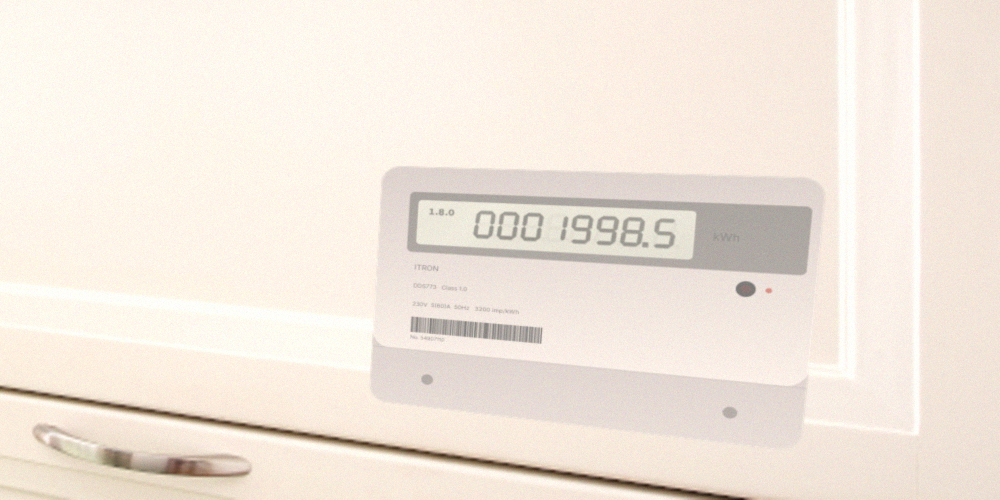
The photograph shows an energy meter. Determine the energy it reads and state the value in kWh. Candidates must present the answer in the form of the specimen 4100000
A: 1998.5
